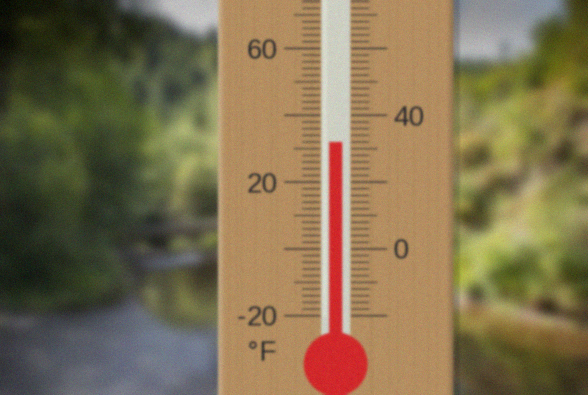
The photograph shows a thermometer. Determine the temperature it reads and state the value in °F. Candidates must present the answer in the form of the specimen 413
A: 32
